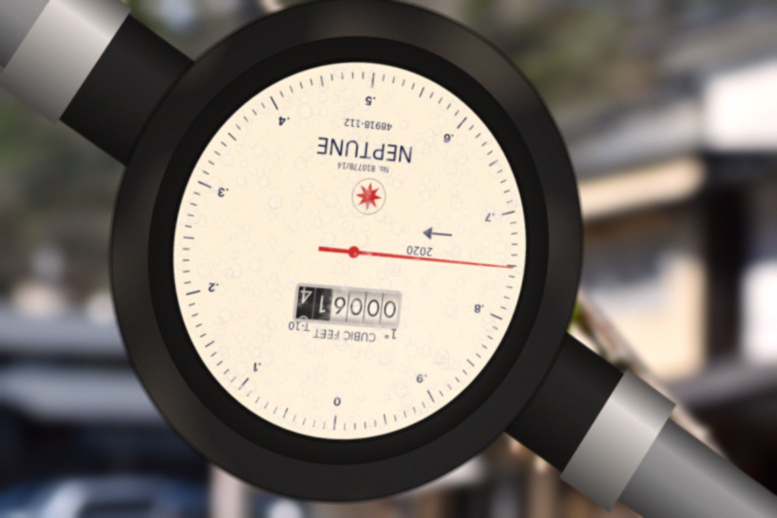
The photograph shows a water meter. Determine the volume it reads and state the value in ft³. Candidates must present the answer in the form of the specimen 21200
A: 613.75
